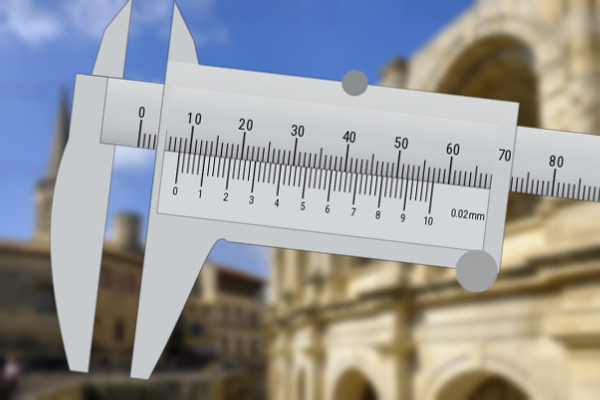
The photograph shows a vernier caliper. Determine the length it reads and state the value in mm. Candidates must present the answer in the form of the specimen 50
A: 8.0
